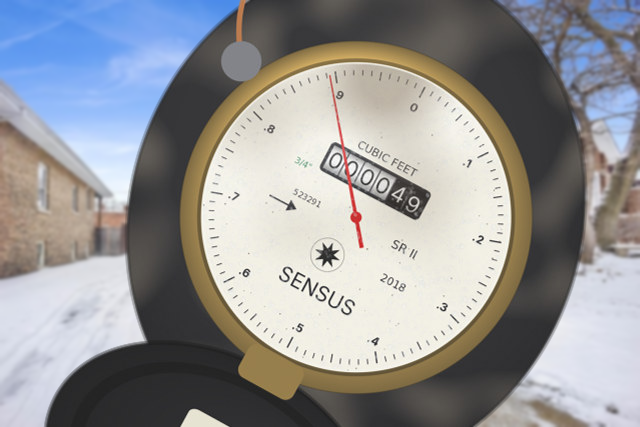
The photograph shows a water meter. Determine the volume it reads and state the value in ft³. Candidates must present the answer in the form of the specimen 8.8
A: 48.89
